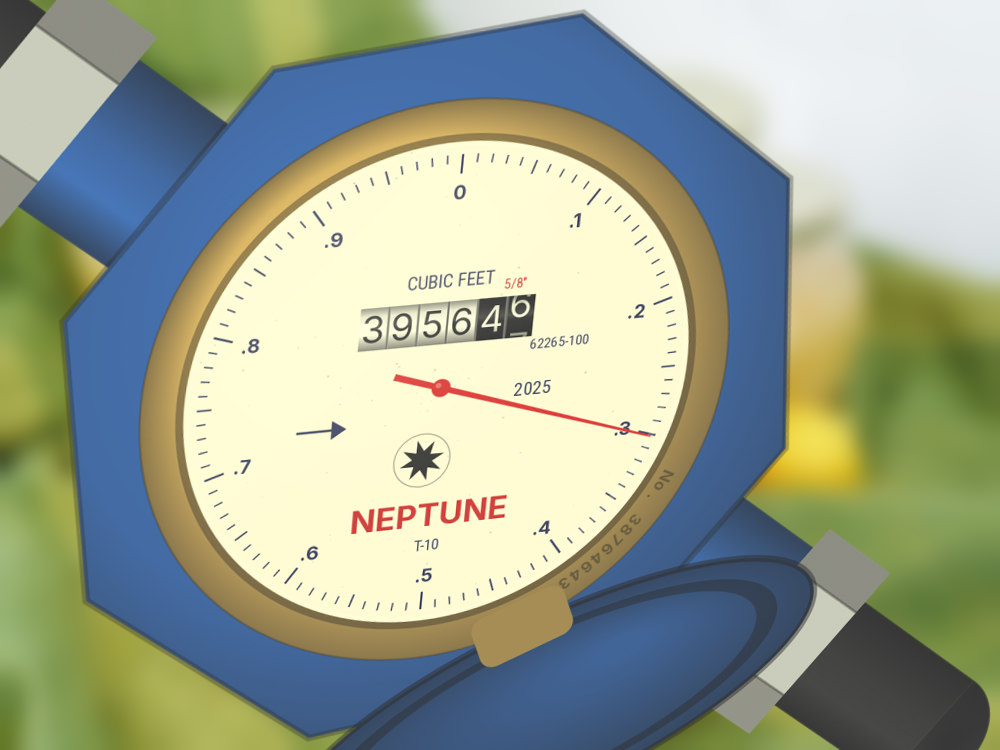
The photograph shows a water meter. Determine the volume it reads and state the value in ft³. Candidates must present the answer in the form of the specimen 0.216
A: 395646.30
